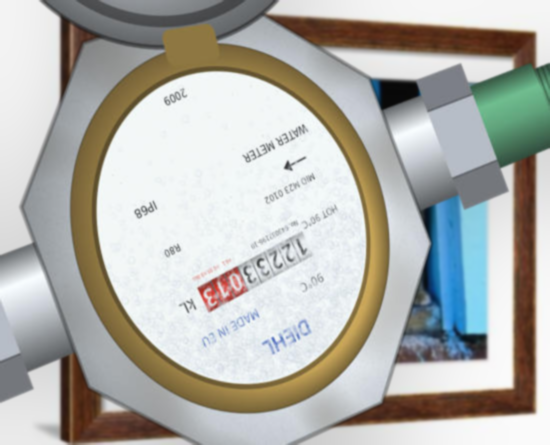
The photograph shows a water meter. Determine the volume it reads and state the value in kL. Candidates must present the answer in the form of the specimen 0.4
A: 12233.013
